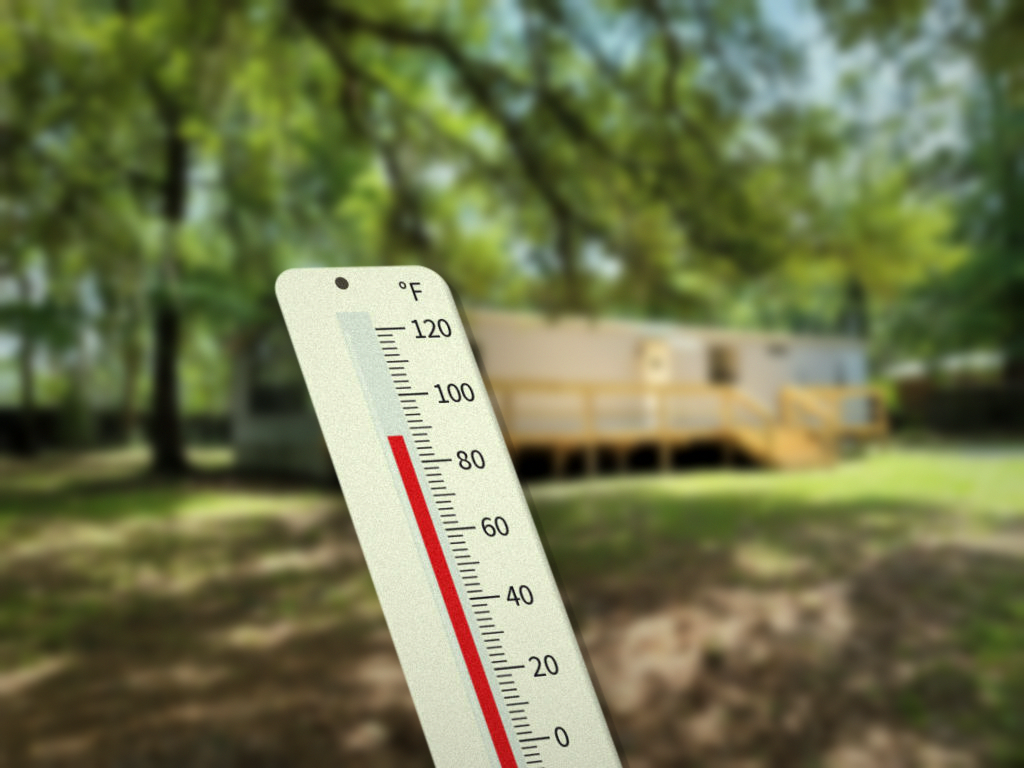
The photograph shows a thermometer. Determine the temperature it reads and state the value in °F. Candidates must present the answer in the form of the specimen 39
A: 88
